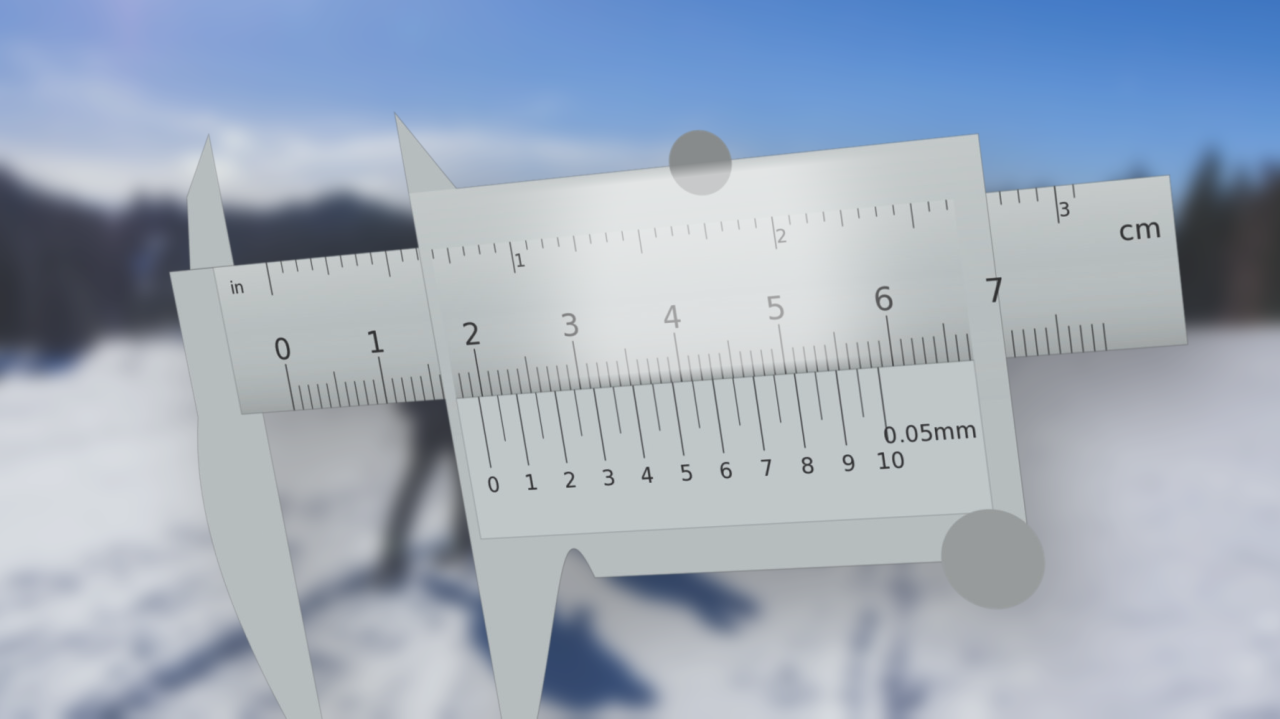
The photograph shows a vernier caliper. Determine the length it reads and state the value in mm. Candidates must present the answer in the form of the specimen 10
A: 19.6
